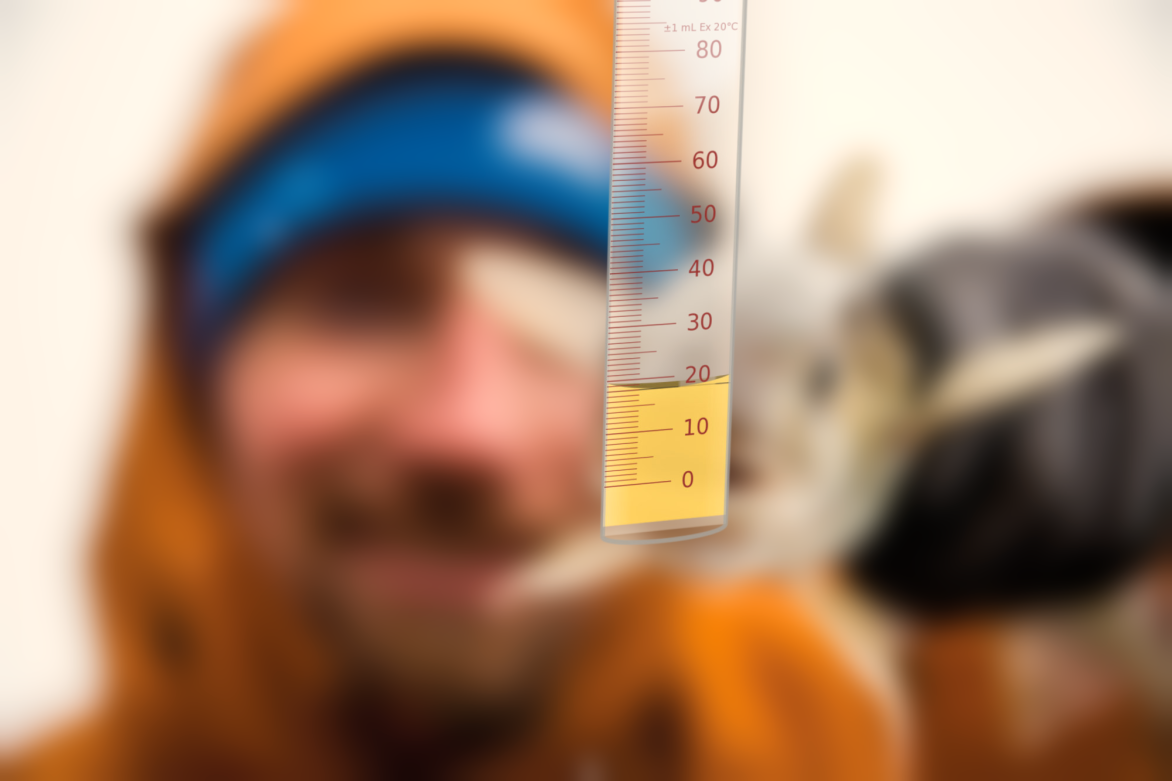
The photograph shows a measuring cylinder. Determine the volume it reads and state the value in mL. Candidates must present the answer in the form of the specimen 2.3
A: 18
